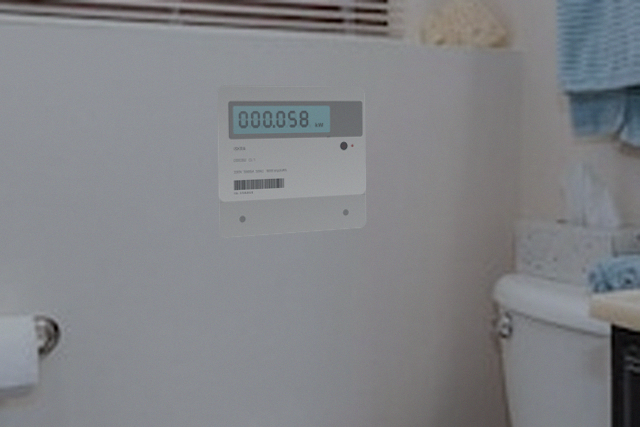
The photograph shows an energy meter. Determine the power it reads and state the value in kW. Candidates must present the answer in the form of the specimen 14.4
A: 0.058
